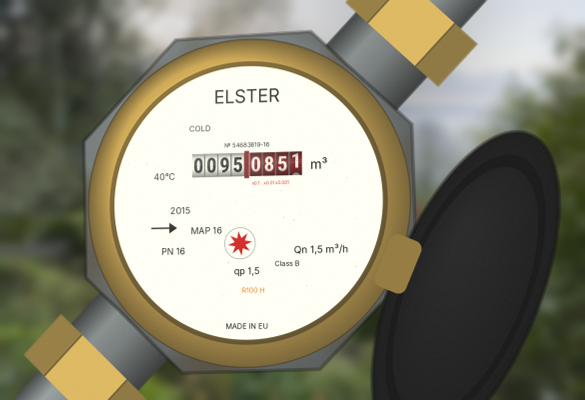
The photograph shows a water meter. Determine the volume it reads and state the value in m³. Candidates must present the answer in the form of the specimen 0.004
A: 95.0851
